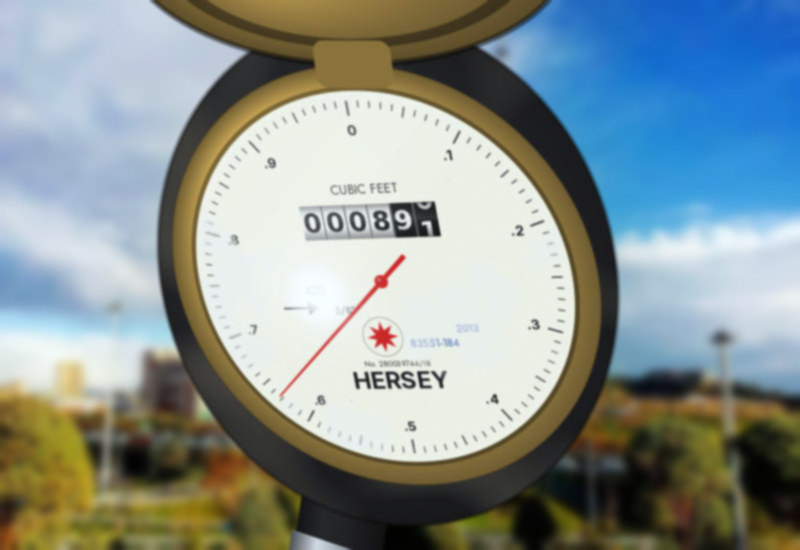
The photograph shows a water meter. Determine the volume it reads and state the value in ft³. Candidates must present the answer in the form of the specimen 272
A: 890.63
